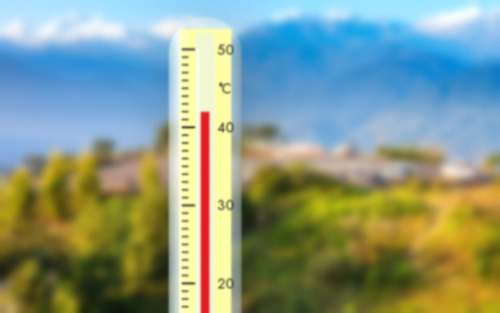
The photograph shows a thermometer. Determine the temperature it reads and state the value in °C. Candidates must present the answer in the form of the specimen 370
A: 42
